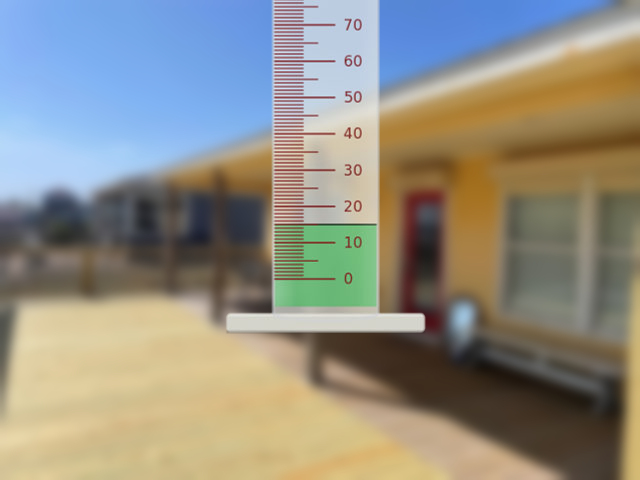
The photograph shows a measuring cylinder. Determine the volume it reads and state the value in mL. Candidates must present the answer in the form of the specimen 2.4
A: 15
